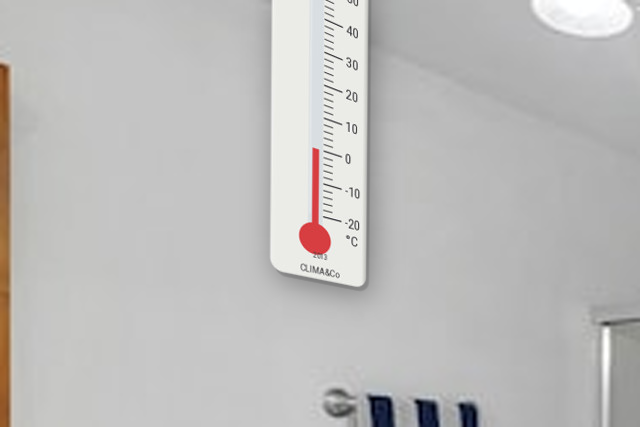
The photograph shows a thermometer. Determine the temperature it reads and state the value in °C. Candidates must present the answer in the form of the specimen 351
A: 0
